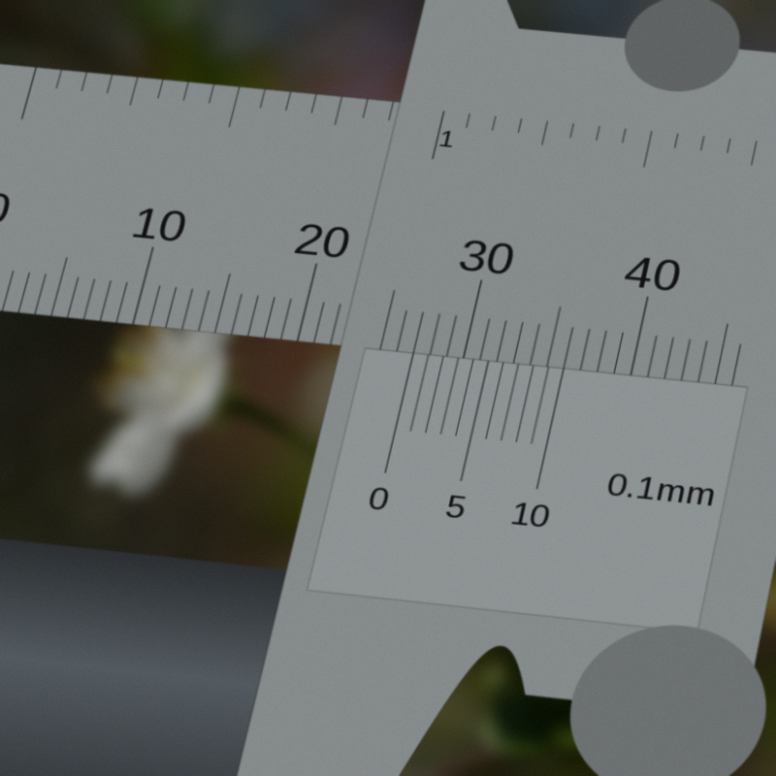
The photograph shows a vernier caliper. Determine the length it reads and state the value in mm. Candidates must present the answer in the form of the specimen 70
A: 27.0
